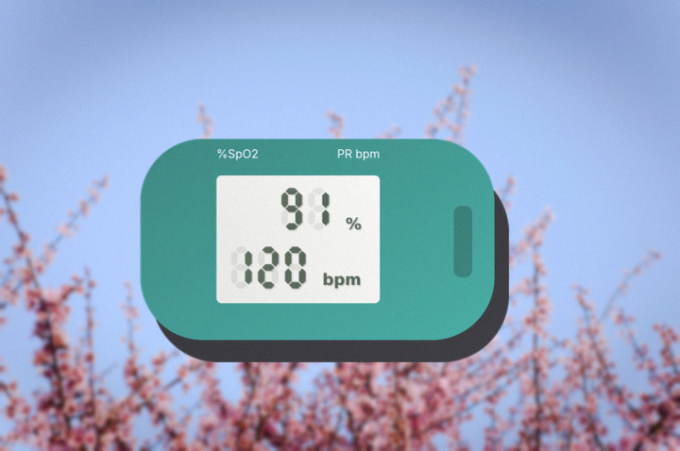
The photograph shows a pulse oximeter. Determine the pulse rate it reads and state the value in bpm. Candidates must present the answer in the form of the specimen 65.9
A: 120
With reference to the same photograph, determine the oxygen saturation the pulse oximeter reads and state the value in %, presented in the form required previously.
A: 91
